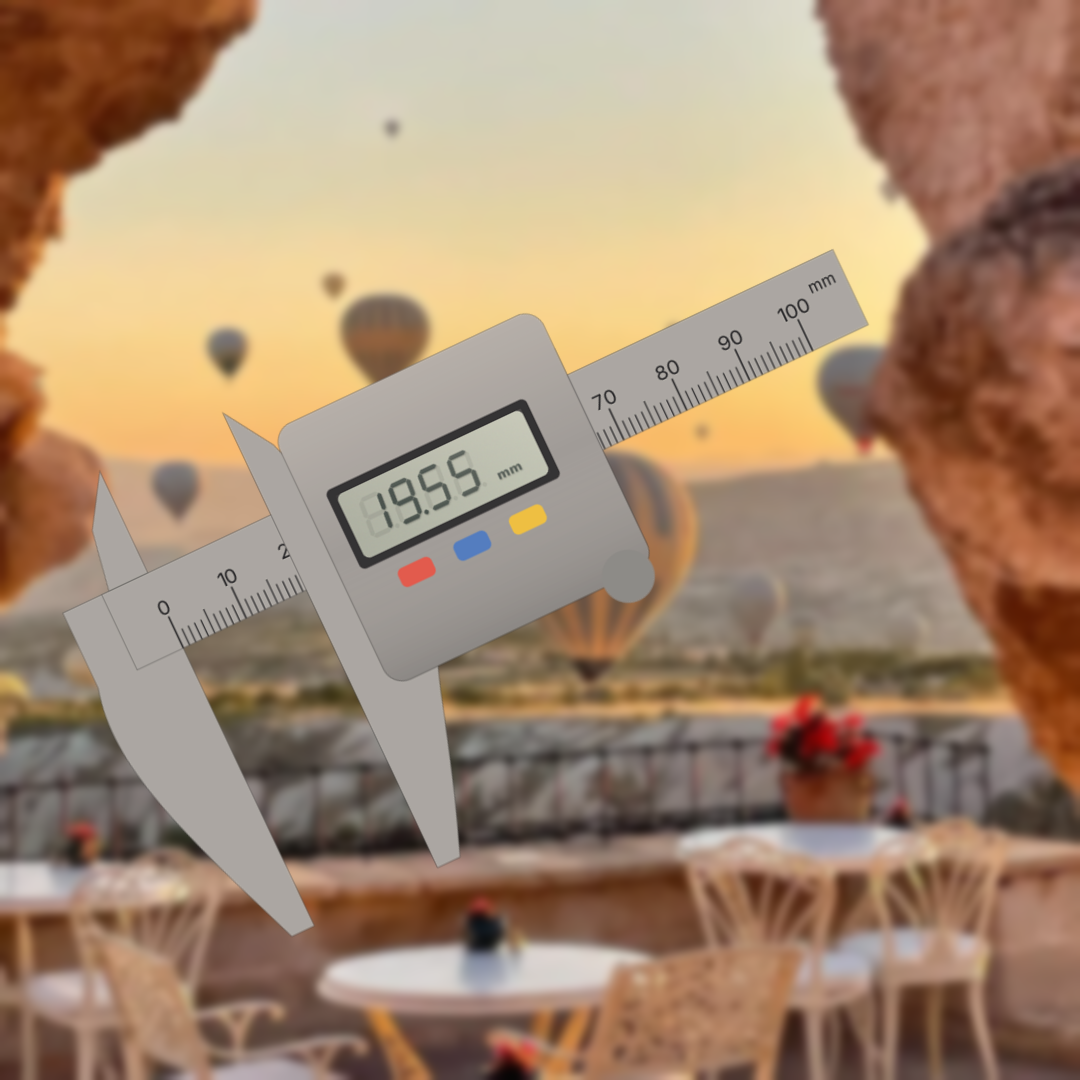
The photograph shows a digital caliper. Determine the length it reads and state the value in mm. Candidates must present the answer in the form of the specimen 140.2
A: 19.55
